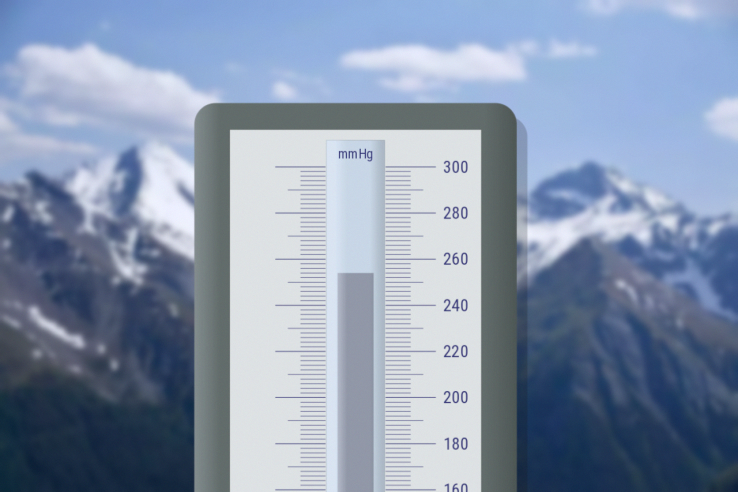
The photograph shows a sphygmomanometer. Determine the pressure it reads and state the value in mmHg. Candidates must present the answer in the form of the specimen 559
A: 254
